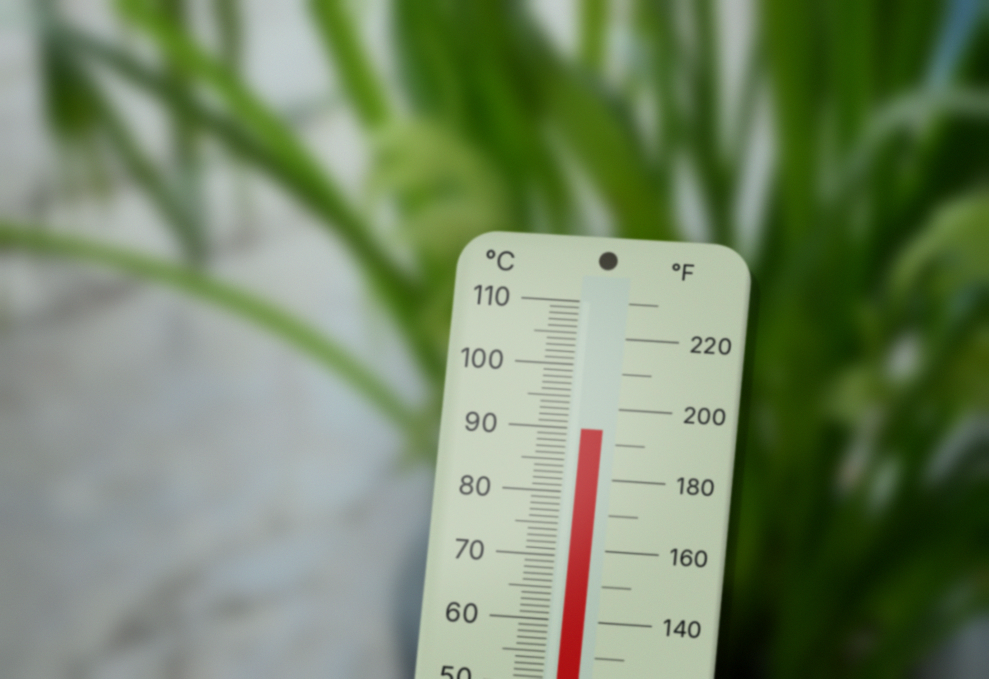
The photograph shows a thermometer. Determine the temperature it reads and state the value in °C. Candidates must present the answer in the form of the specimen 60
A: 90
